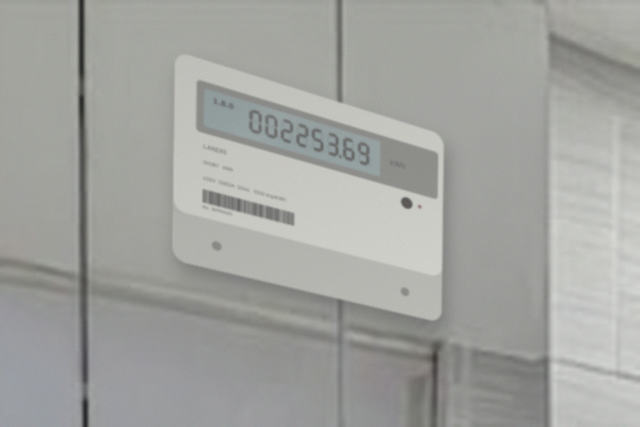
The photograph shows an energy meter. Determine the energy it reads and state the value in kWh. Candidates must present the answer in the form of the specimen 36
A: 2253.69
